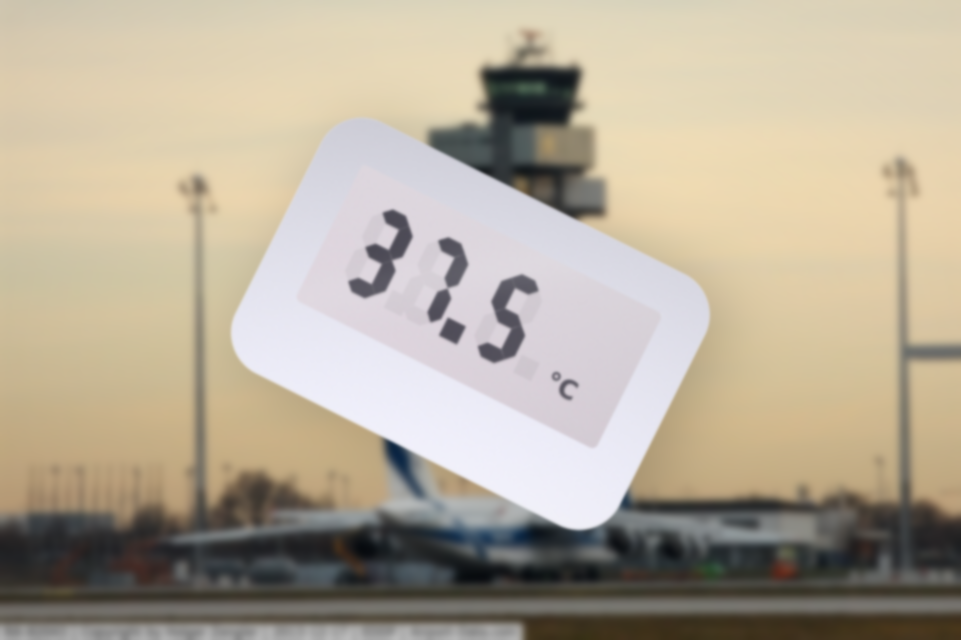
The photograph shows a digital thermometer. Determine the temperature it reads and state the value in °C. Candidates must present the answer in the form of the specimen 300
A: 37.5
